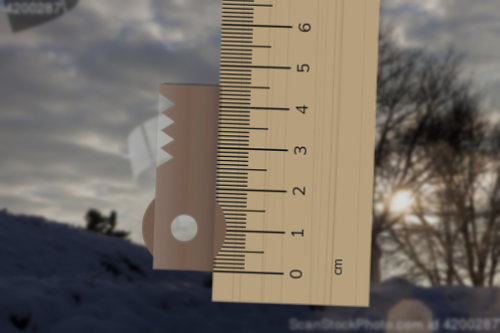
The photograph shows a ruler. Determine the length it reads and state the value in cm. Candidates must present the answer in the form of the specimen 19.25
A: 4.5
